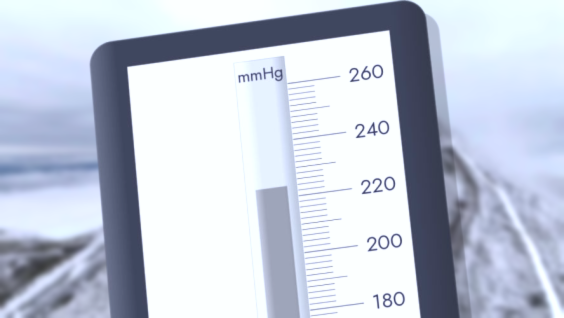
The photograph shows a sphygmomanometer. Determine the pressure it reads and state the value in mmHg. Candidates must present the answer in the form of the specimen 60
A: 224
